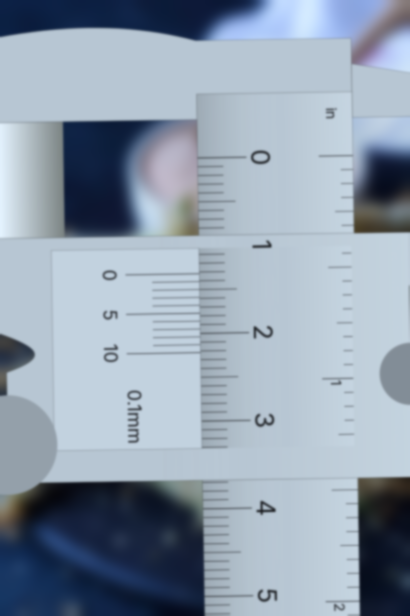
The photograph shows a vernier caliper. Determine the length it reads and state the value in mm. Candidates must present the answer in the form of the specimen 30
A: 13.2
